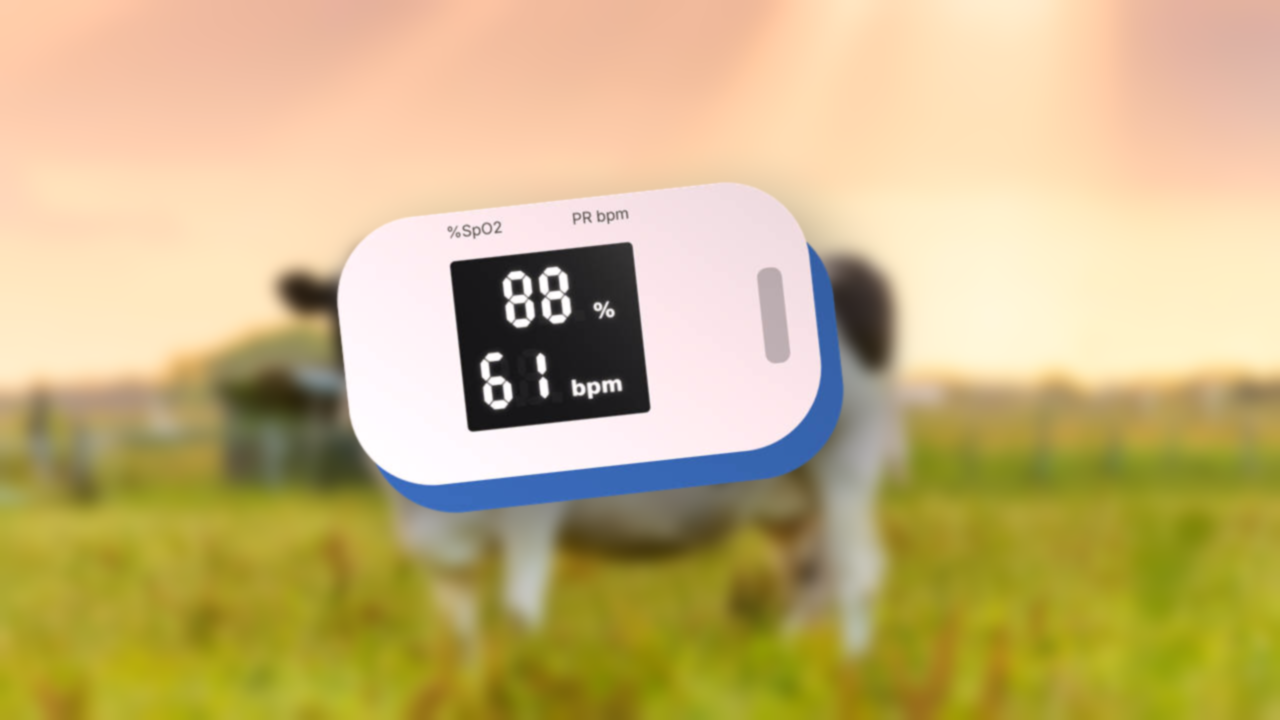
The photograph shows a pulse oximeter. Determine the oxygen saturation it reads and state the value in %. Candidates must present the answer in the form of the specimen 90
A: 88
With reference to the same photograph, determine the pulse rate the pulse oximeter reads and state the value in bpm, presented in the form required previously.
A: 61
